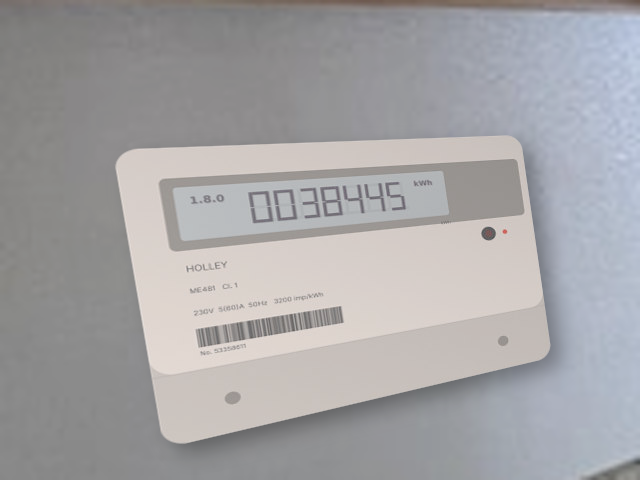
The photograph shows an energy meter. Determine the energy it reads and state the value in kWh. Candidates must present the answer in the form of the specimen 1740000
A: 38445
